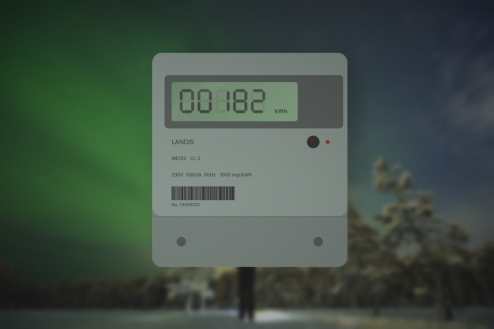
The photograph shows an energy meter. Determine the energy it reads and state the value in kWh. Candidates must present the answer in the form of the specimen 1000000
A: 182
